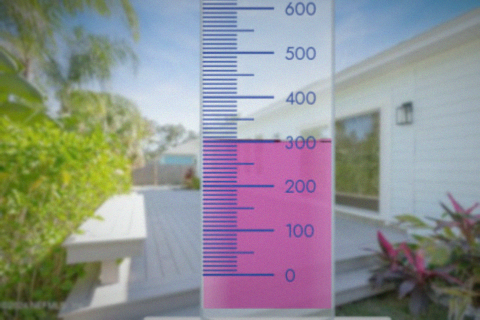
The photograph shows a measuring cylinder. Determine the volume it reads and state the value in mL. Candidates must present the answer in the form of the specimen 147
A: 300
